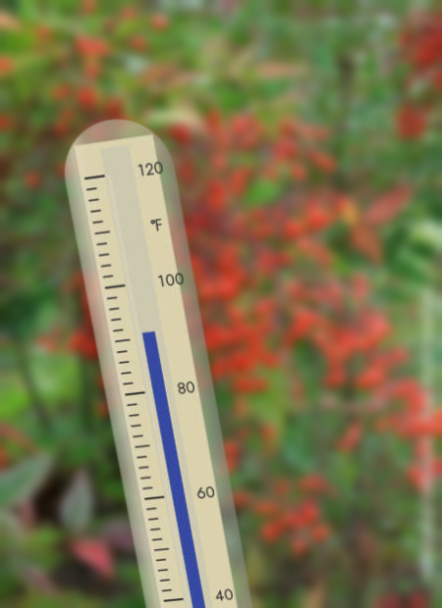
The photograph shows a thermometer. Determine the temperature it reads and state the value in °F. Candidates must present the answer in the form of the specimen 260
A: 91
